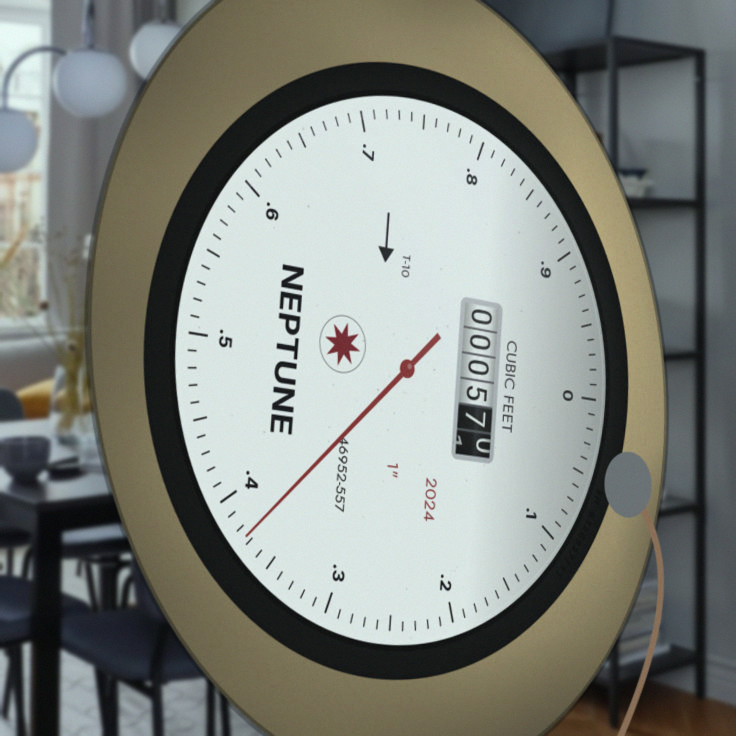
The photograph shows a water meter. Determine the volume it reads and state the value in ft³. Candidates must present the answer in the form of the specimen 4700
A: 570.37
